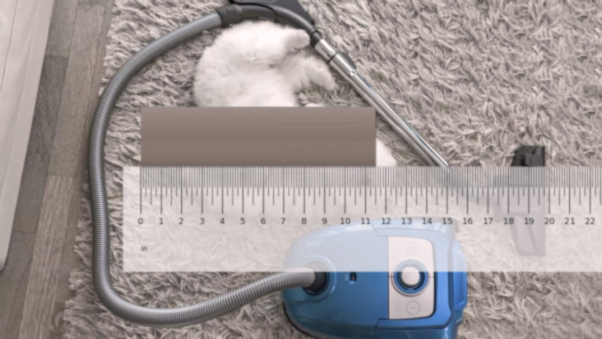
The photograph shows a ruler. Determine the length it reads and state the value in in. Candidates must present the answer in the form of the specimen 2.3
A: 11.5
